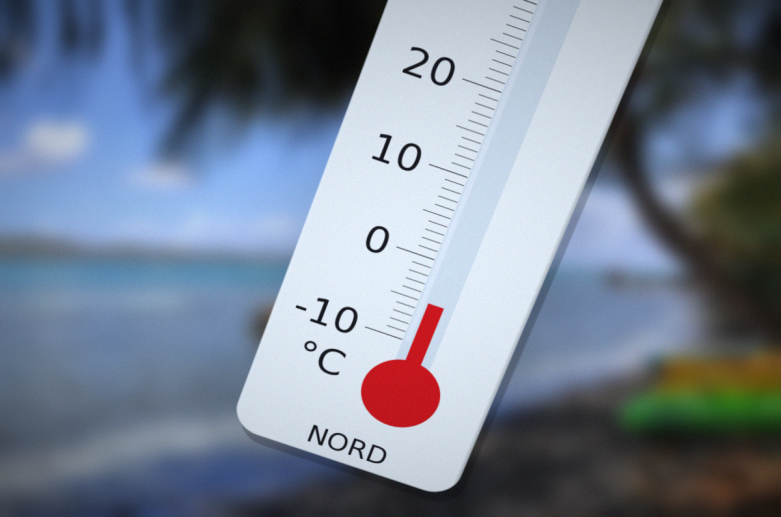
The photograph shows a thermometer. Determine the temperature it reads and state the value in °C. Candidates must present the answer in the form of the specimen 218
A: -5
